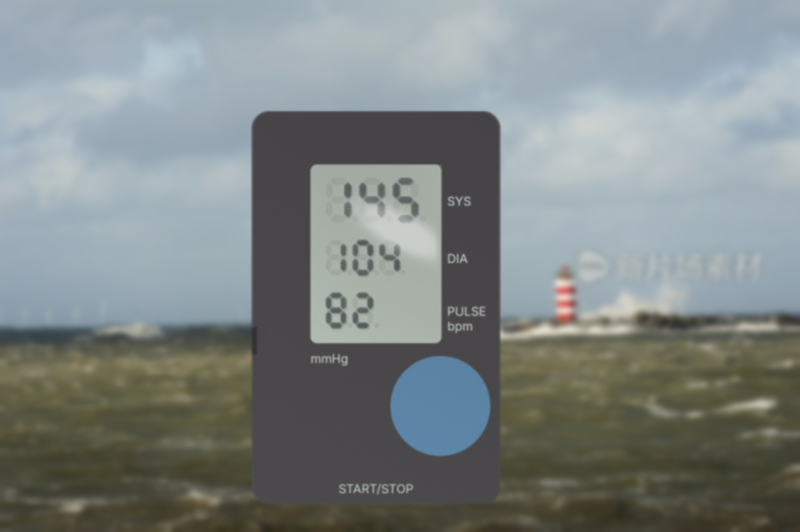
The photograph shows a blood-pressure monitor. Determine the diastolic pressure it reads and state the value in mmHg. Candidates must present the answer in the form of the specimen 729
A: 104
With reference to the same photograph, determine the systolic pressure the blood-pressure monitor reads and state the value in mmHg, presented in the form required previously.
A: 145
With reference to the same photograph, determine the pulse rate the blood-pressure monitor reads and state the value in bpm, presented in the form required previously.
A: 82
